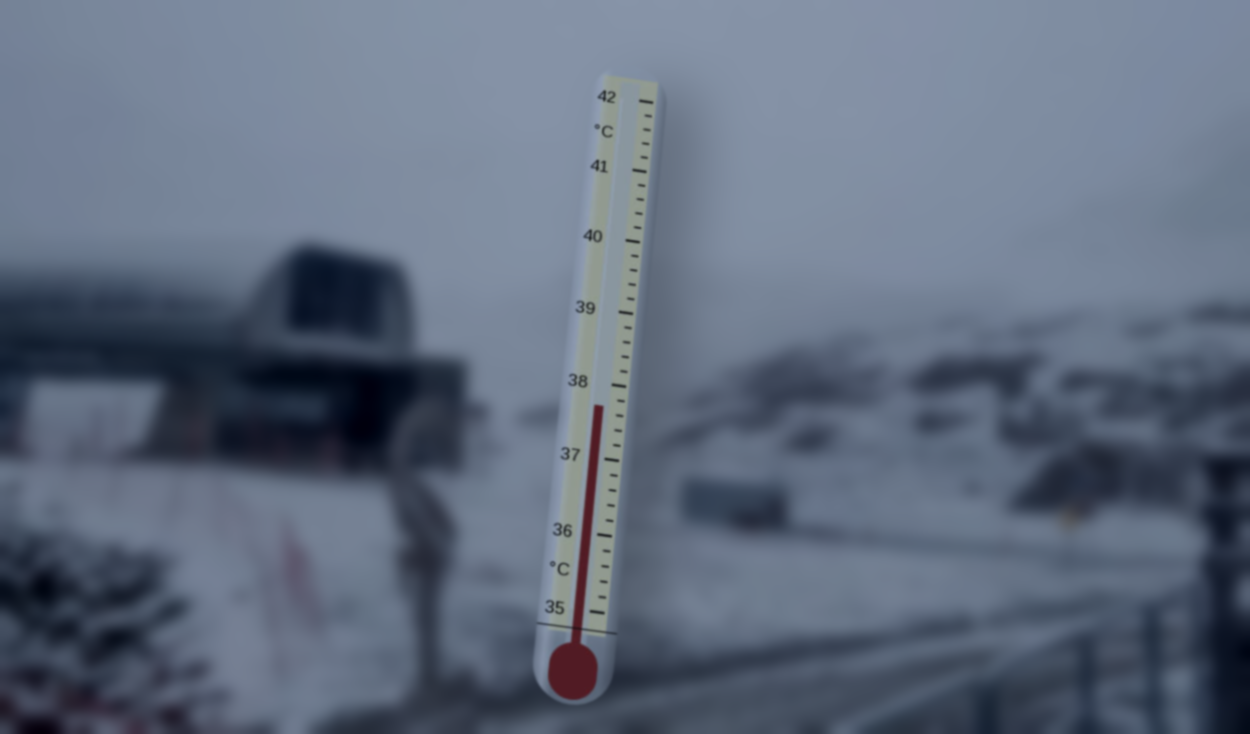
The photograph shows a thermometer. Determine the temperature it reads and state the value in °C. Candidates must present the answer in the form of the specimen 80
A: 37.7
